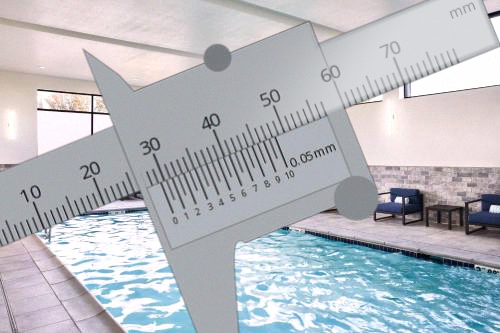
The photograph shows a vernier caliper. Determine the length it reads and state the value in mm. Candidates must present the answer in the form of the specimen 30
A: 29.4
